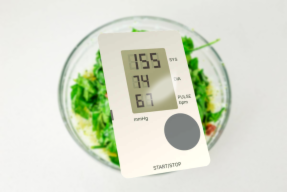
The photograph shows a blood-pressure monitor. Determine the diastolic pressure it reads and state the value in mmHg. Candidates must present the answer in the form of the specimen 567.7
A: 74
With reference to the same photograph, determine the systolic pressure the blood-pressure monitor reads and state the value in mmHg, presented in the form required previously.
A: 155
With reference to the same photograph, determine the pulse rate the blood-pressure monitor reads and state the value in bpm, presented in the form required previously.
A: 67
